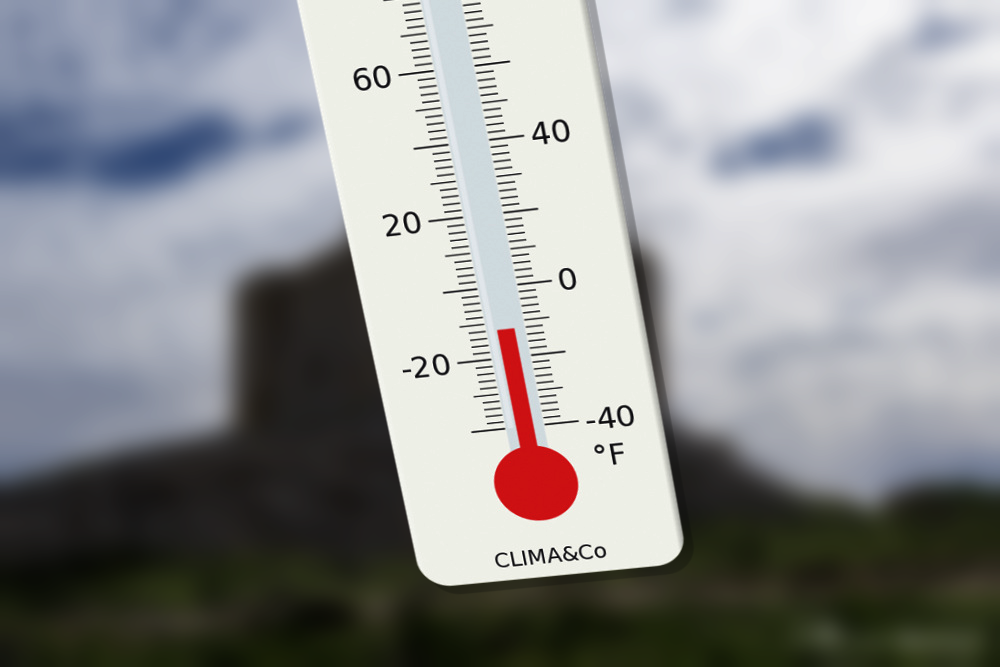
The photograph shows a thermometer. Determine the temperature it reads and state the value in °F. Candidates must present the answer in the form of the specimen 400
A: -12
